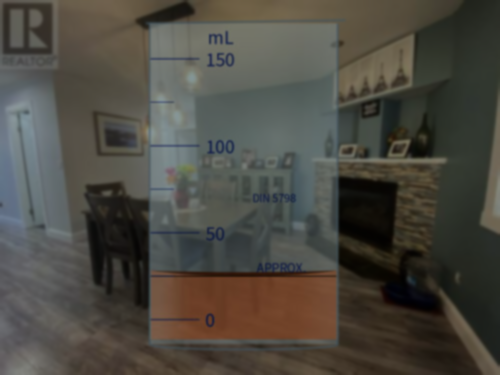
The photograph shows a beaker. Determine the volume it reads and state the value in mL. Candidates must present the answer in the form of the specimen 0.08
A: 25
